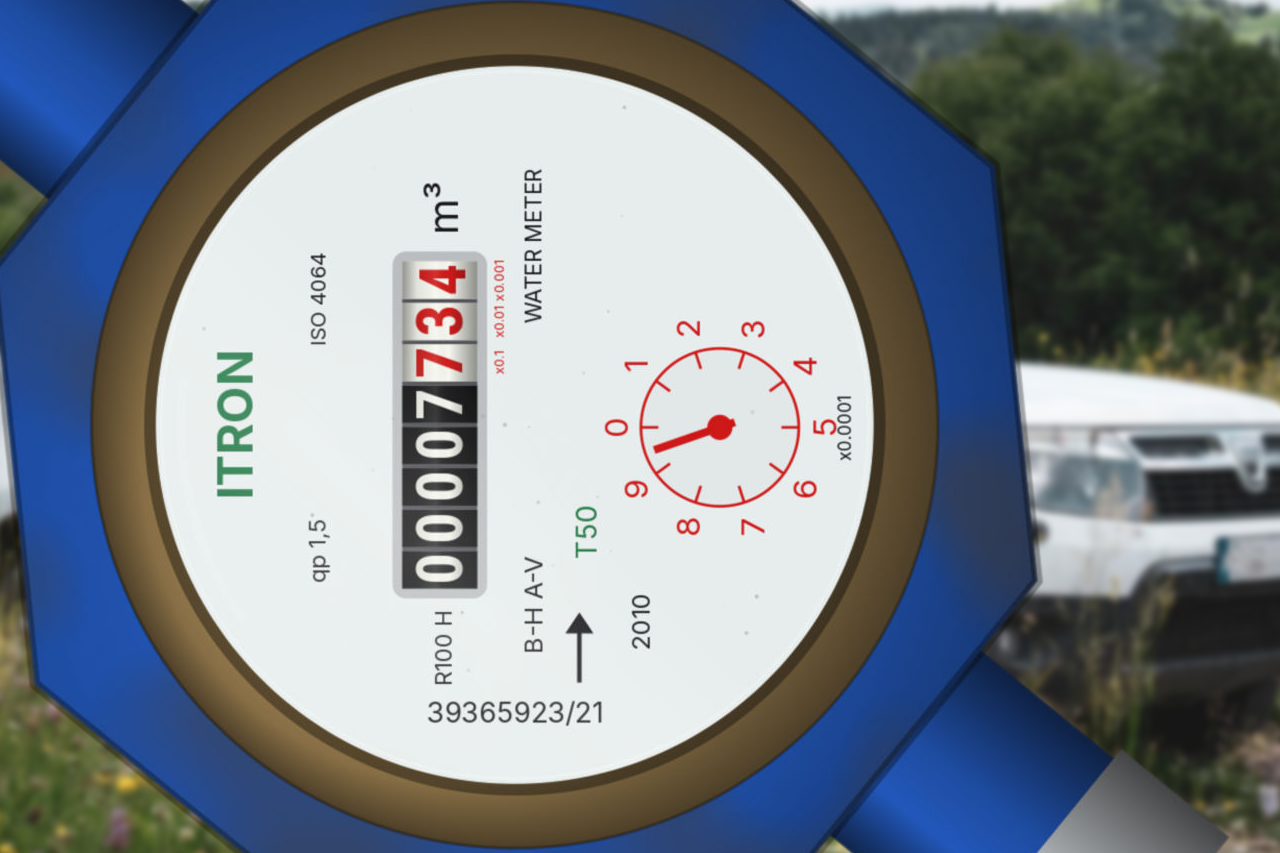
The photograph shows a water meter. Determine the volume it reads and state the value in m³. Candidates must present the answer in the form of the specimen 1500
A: 7.7339
